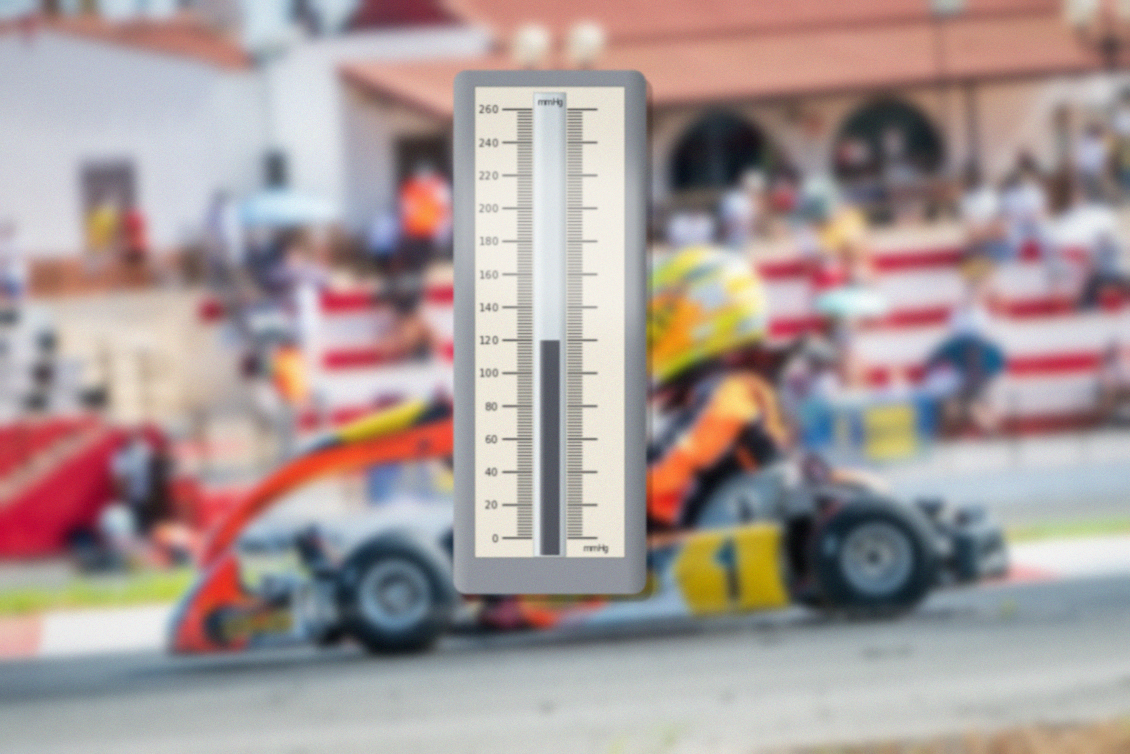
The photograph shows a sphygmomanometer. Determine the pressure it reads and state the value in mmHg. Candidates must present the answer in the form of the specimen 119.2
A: 120
